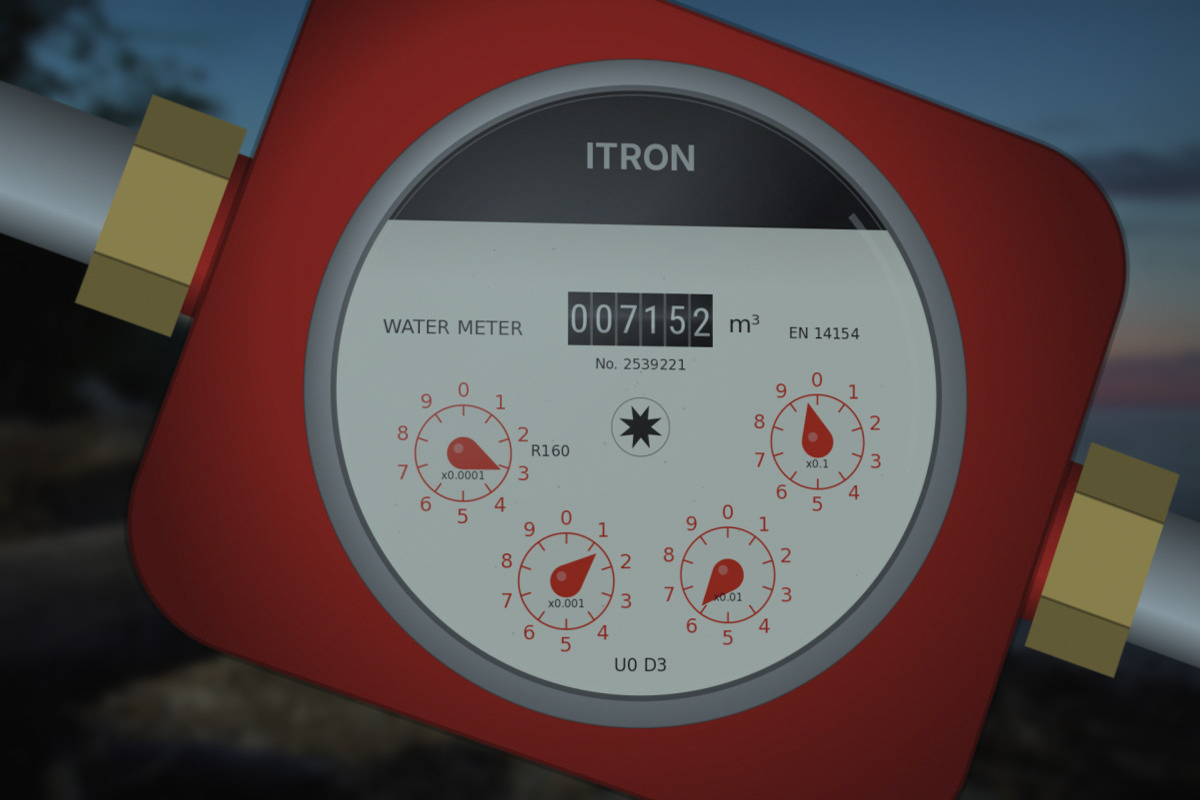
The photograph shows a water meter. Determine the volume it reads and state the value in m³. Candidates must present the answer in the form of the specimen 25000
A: 7151.9613
